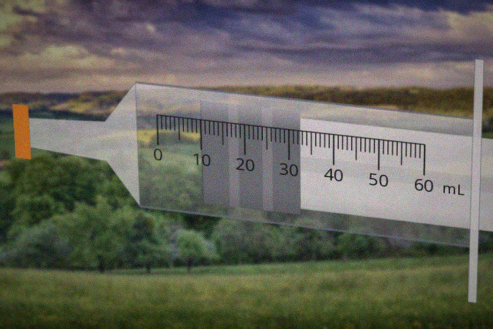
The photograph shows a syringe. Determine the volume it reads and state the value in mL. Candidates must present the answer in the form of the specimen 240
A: 10
